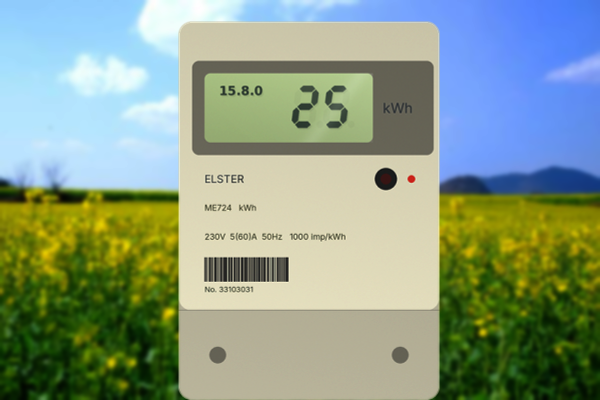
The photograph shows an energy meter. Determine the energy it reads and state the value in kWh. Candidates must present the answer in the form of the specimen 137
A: 25
